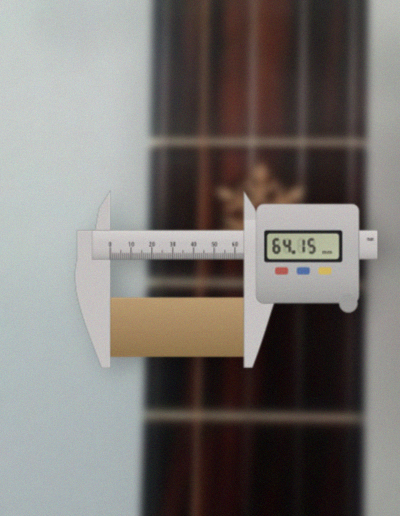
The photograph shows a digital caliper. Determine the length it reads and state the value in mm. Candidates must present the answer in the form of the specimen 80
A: 64.15
